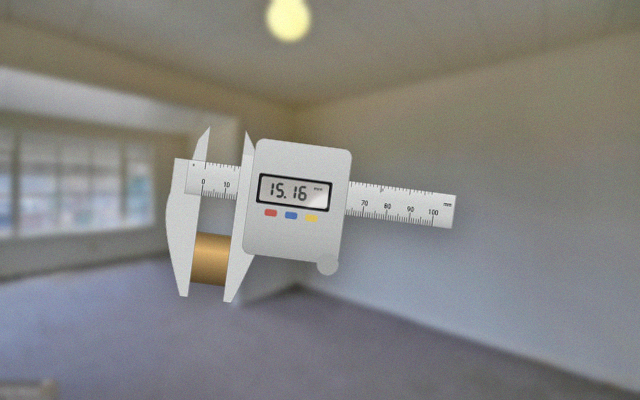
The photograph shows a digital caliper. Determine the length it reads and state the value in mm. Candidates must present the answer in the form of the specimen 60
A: 15.16
